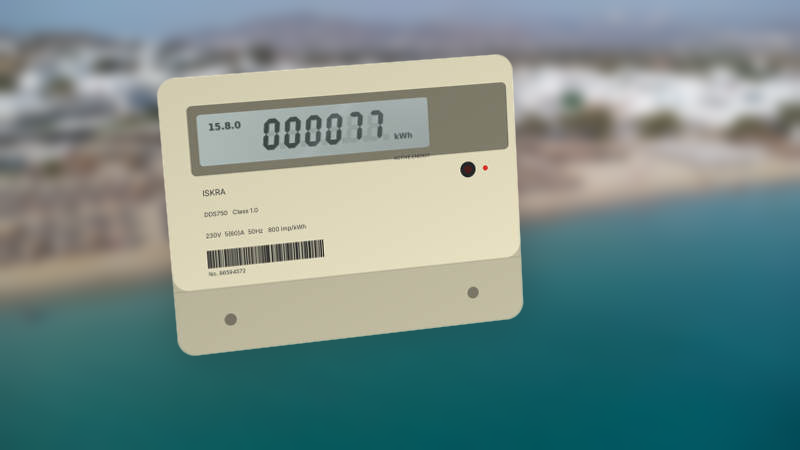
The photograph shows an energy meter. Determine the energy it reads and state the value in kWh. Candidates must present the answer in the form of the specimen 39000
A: 77
